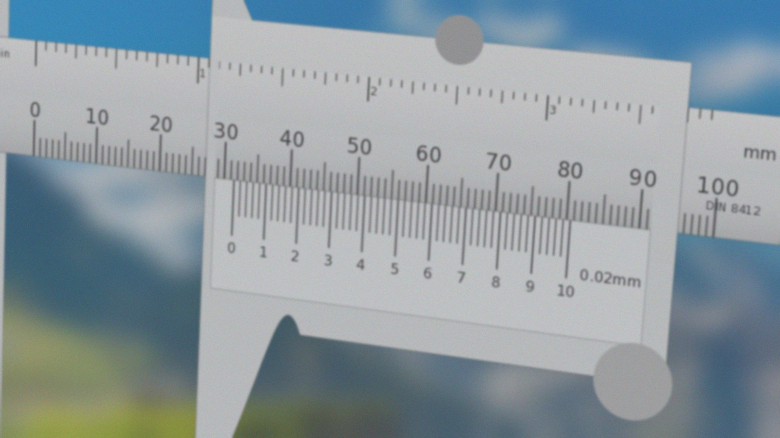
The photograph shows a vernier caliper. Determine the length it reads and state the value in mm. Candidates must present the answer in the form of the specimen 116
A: 31.5
